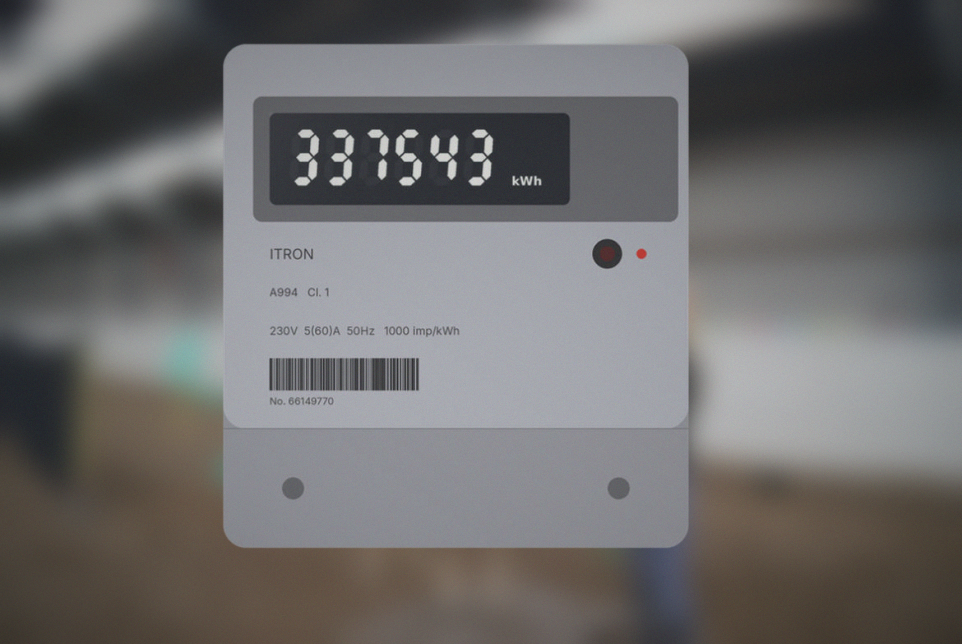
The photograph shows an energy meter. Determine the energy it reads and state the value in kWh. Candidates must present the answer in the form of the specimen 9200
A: 337543
